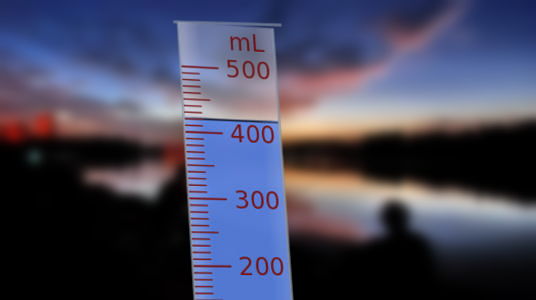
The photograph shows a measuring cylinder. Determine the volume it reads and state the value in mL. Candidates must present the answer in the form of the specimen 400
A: 420
